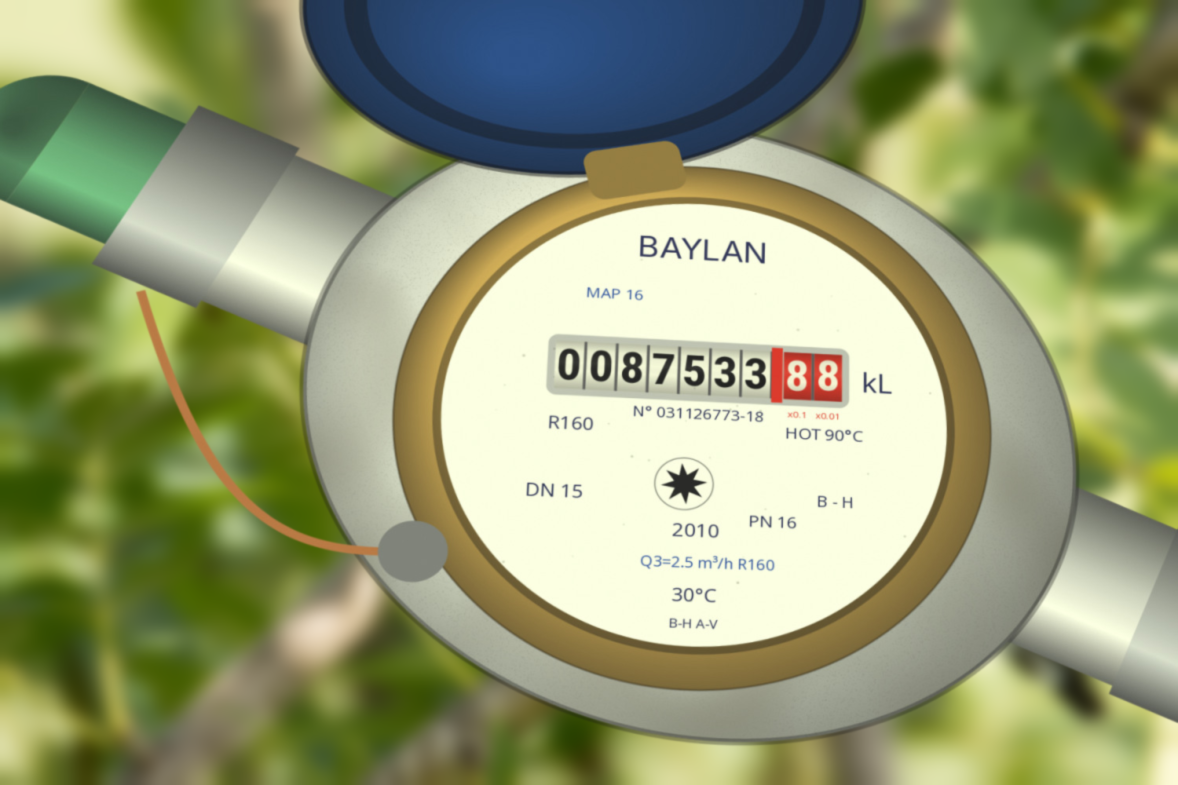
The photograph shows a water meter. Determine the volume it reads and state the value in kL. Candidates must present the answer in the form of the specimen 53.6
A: 87533.88
